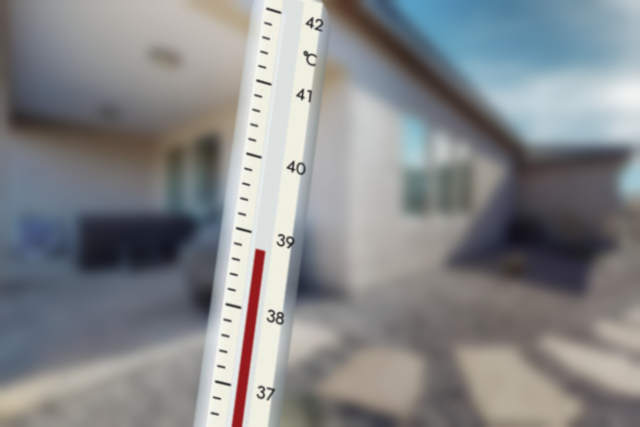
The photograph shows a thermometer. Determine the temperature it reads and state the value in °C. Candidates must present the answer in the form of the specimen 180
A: 38.8
